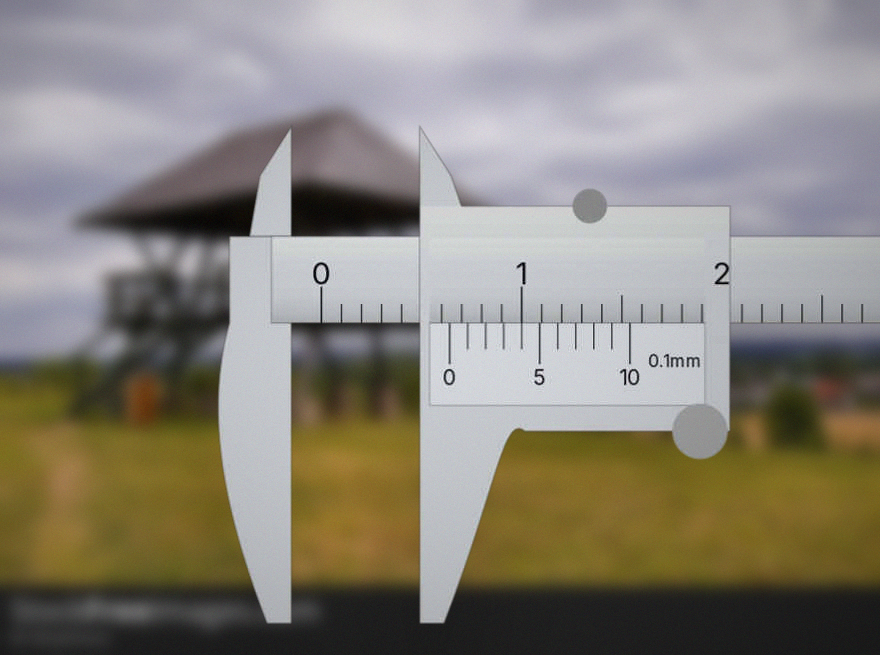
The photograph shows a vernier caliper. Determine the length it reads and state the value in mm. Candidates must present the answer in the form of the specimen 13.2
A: 6.4
